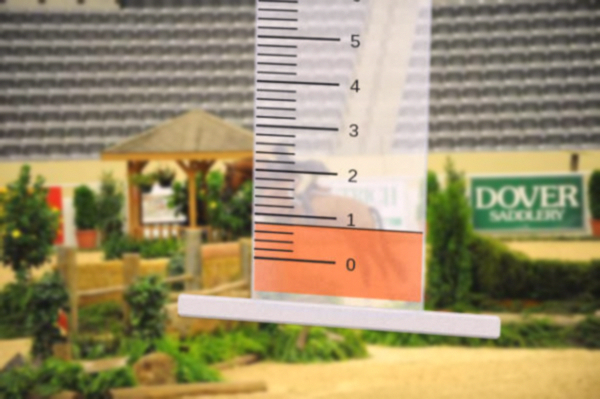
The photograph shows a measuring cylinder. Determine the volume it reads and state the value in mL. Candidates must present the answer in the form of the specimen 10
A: 0.8
